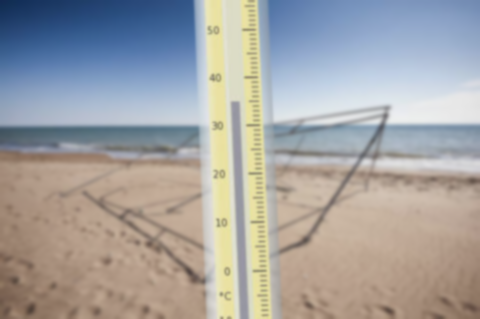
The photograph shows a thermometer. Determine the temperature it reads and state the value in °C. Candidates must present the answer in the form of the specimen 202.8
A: 35
